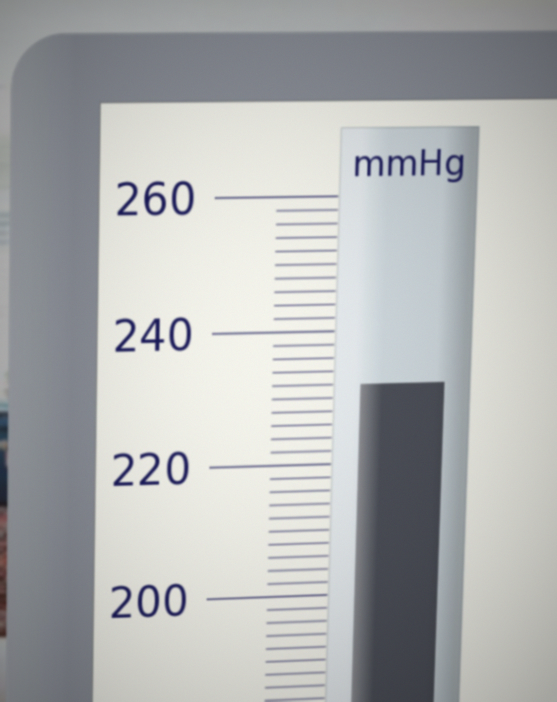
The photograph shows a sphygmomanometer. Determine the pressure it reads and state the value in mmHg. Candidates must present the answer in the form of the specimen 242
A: 232
